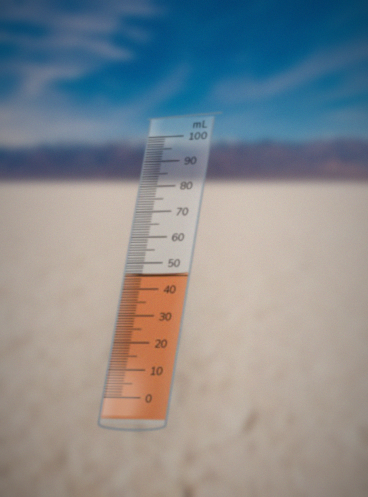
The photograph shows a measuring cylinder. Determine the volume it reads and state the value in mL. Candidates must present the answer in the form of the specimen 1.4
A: 45
